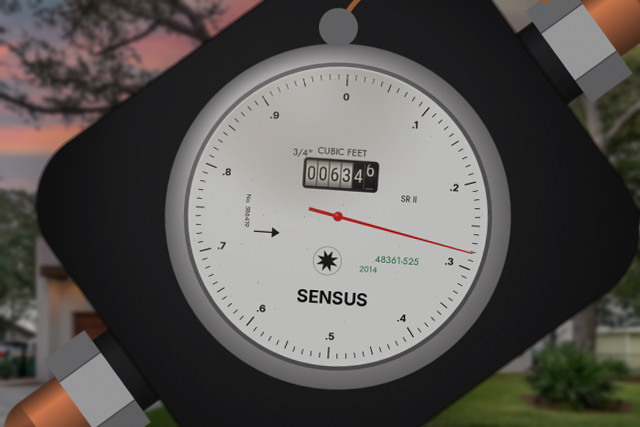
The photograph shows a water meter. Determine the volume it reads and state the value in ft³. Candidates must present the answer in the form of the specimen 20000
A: 6346.28
